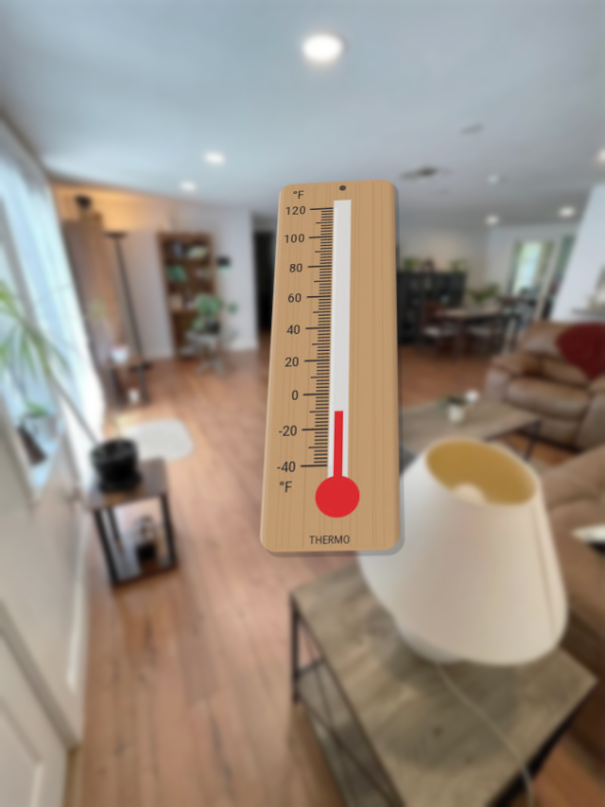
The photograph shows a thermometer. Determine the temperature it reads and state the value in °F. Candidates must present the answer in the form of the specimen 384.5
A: -10
